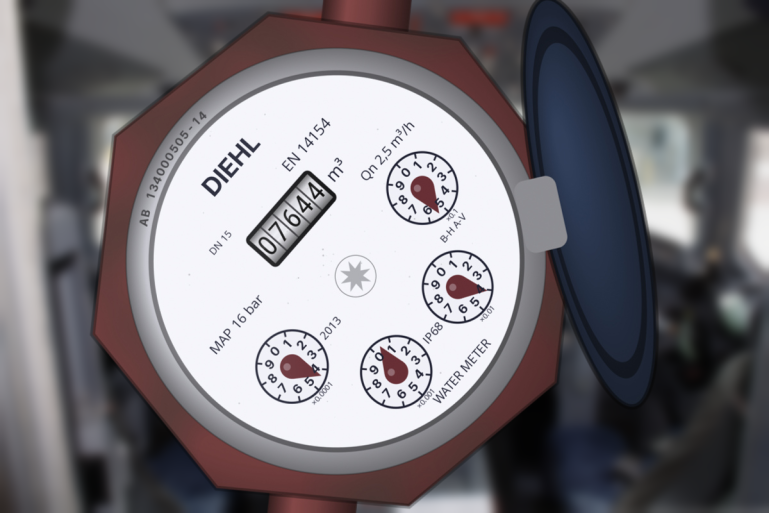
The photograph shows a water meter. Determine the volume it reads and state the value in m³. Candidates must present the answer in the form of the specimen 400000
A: 7644.5404
